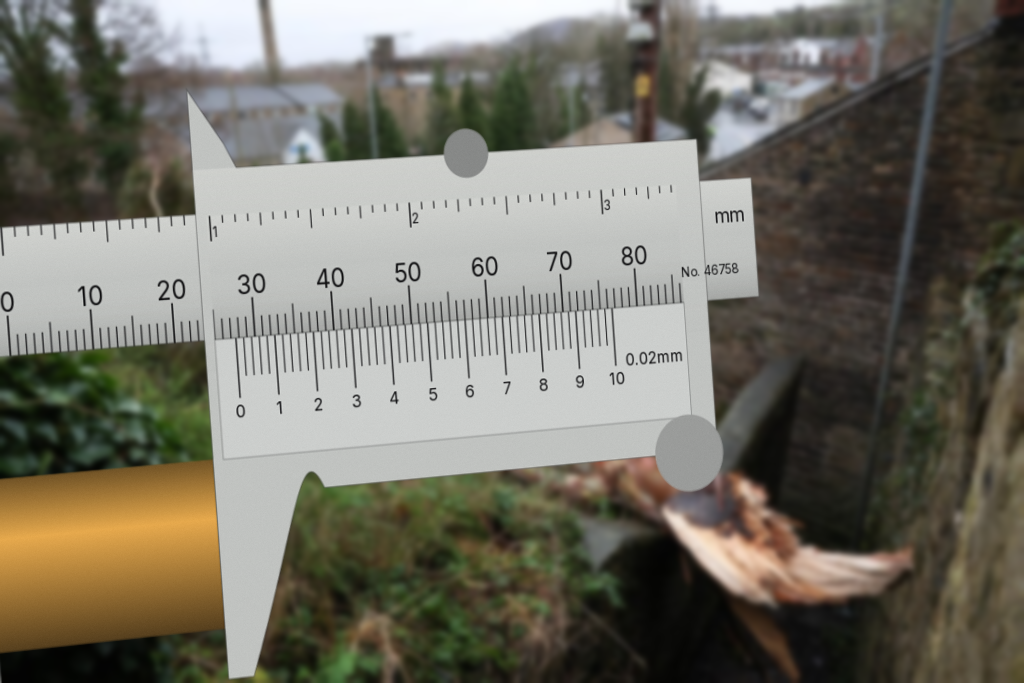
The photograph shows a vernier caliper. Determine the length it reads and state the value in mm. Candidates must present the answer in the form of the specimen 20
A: 27.6
